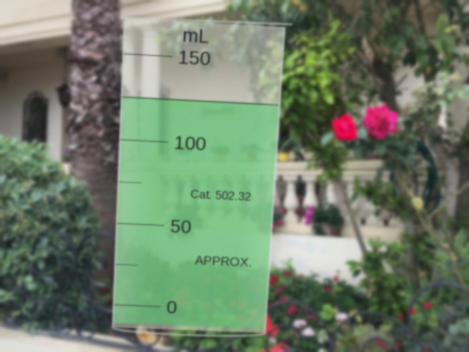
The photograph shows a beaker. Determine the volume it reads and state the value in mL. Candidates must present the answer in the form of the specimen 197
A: 125
